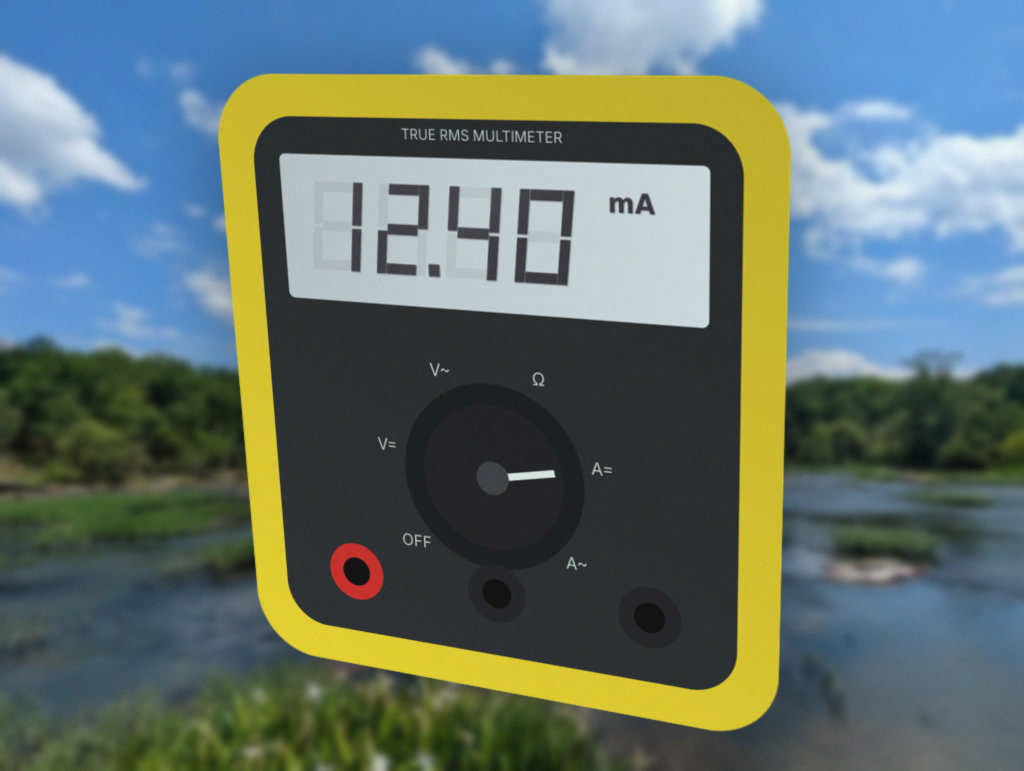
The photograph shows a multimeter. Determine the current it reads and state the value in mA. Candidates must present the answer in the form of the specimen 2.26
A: 12.40
